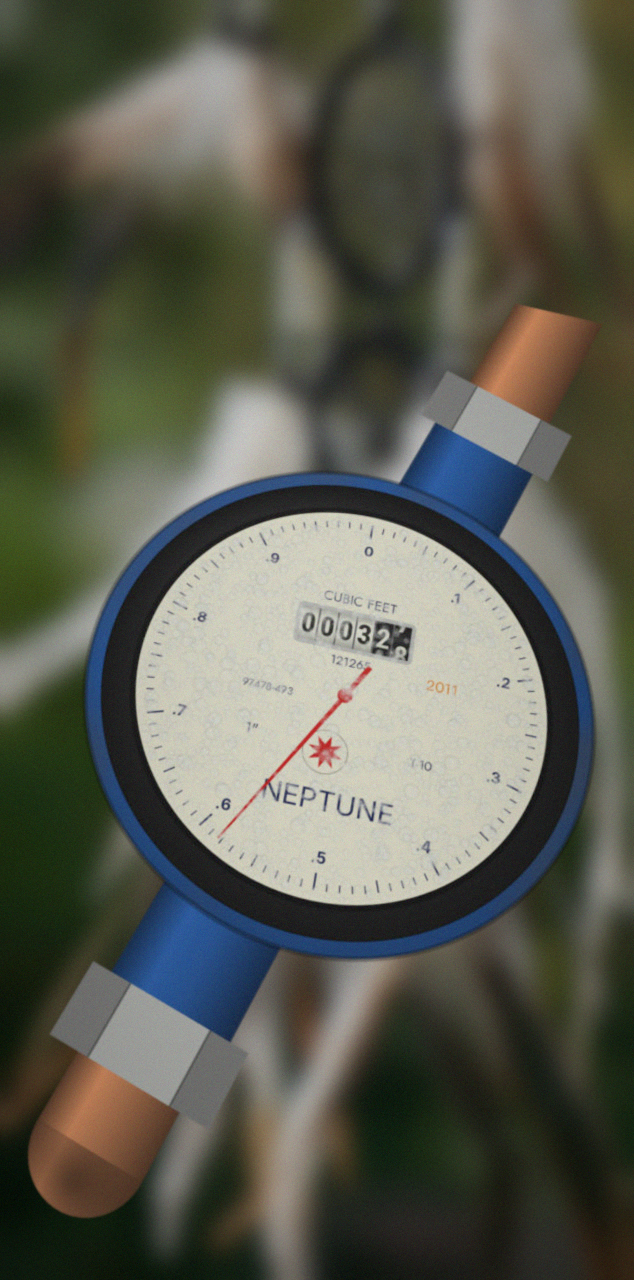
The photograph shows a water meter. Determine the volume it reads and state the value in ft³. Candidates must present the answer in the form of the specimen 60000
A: 327.58
